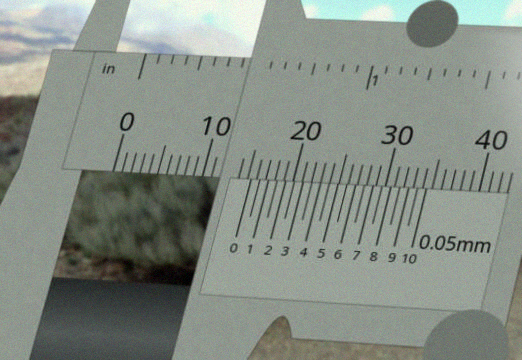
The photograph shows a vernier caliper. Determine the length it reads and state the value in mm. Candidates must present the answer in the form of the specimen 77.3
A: 15.4
